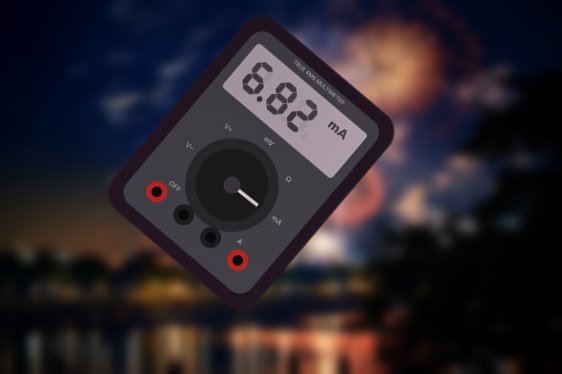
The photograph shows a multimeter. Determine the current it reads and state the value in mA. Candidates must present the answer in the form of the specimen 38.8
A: 6.82
